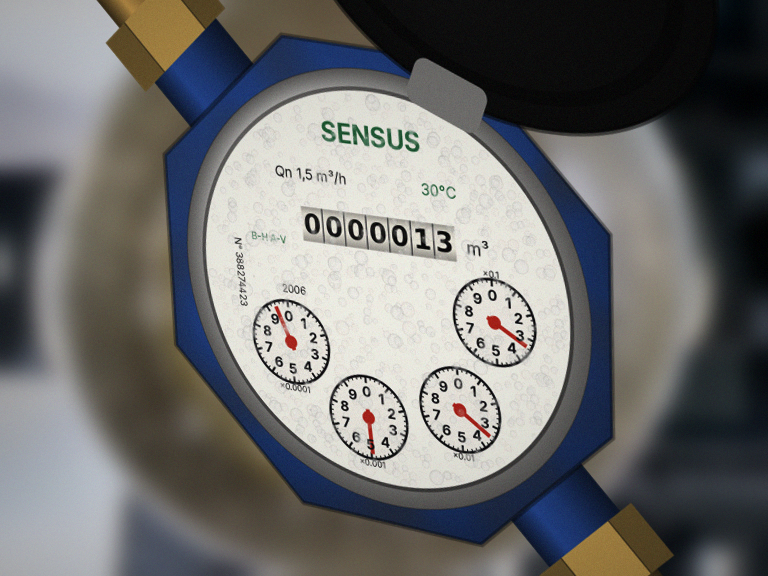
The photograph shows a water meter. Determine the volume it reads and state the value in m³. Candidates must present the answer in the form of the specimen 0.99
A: 13.3349
